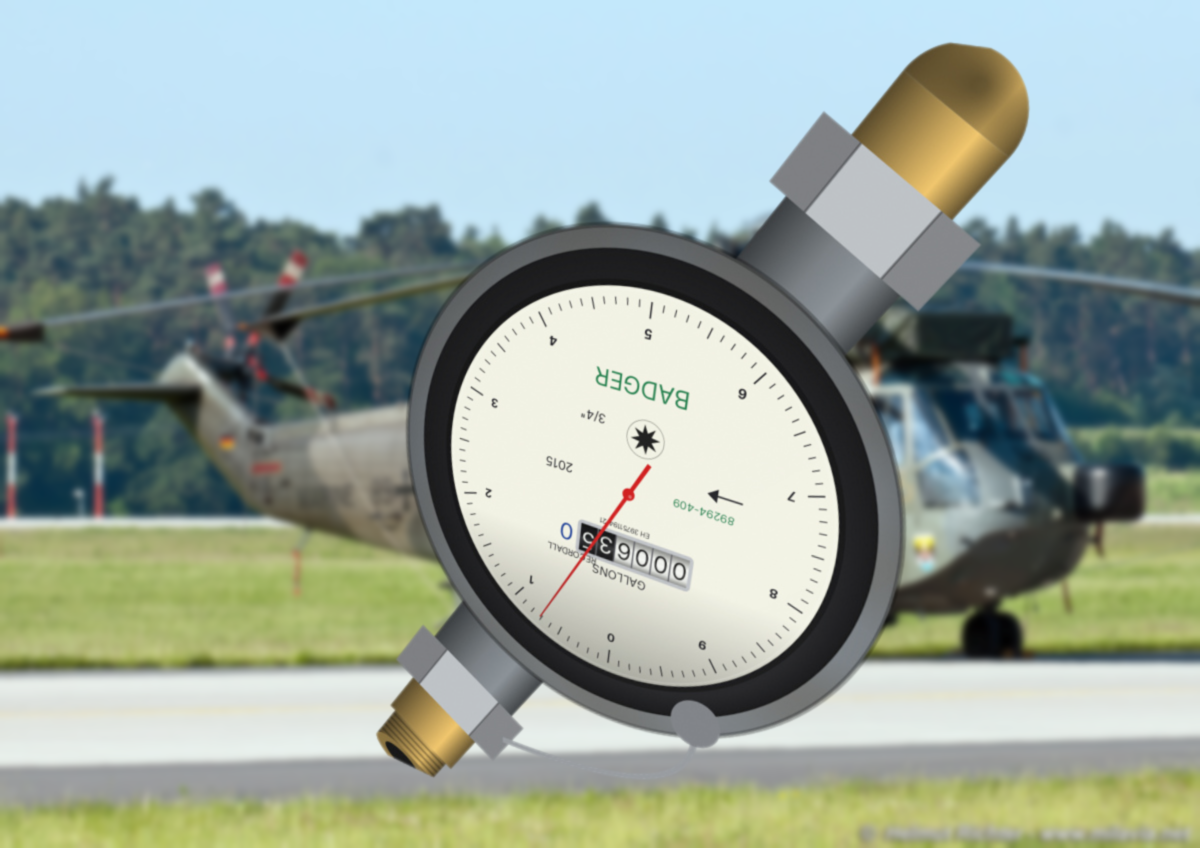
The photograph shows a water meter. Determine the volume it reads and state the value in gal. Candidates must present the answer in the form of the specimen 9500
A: 6350.7
